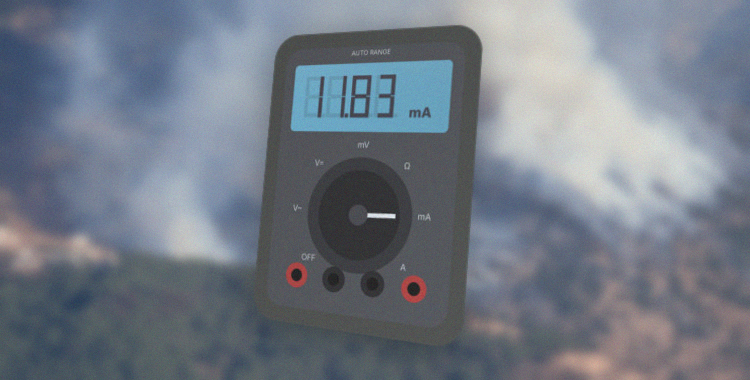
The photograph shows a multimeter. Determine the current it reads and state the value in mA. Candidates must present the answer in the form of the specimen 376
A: 11.83
